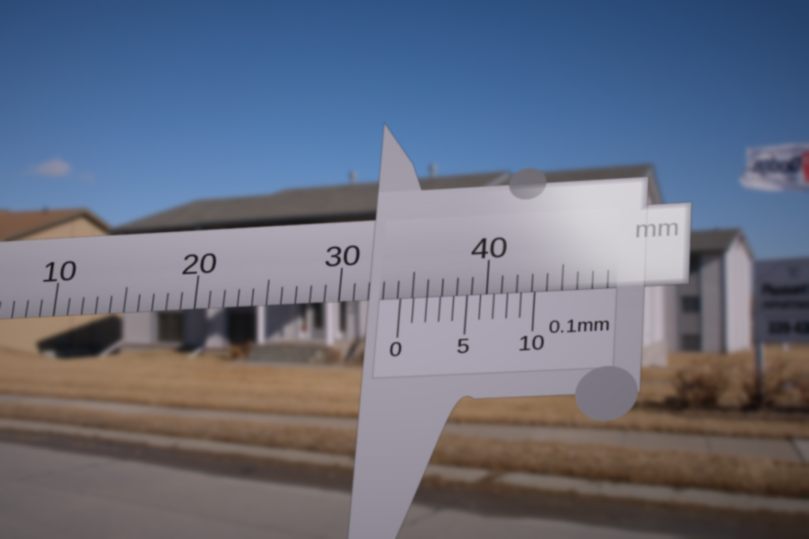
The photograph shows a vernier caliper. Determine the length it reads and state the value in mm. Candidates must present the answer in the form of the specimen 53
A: 34.2
